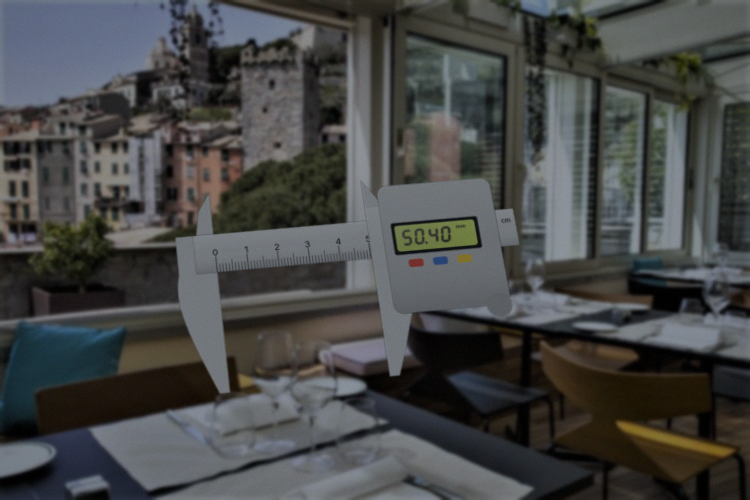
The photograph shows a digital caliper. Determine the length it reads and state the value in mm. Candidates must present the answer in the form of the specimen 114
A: 50.40
